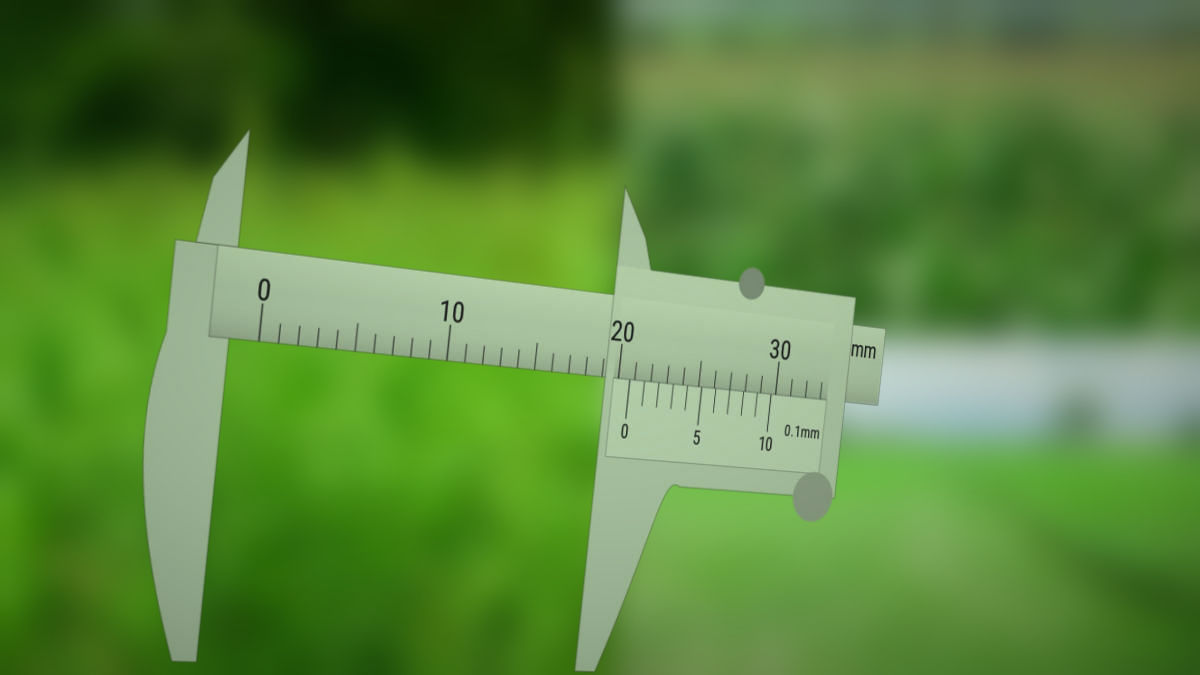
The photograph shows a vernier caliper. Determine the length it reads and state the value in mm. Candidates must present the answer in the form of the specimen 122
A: 20.7
